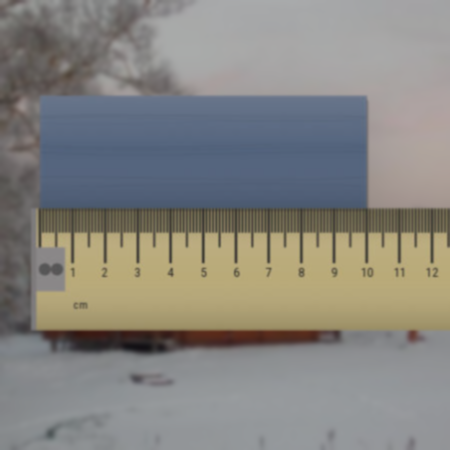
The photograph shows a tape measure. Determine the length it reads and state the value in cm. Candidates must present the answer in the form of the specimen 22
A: 10
